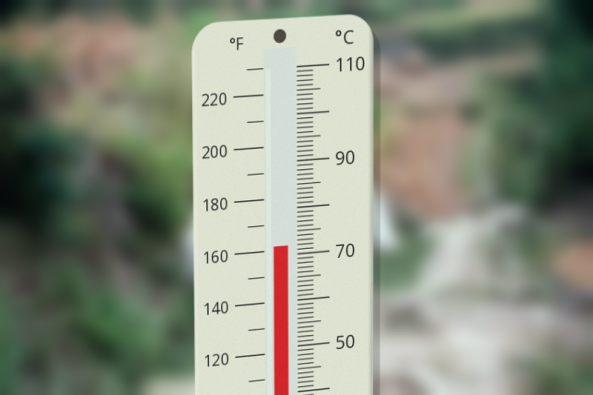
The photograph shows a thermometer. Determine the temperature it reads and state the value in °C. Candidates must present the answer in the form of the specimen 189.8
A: 72
